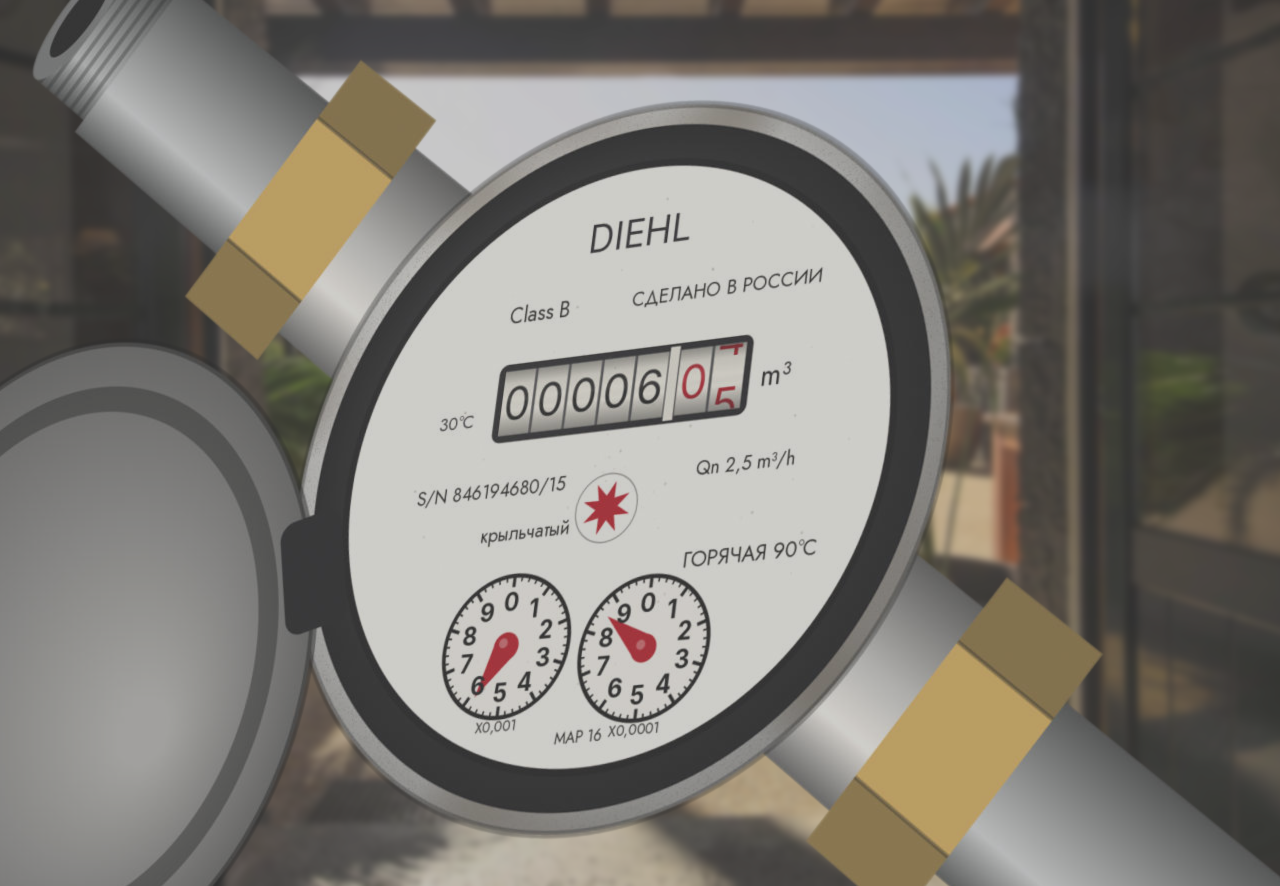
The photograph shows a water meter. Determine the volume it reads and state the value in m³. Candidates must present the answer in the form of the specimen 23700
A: 6.0458
